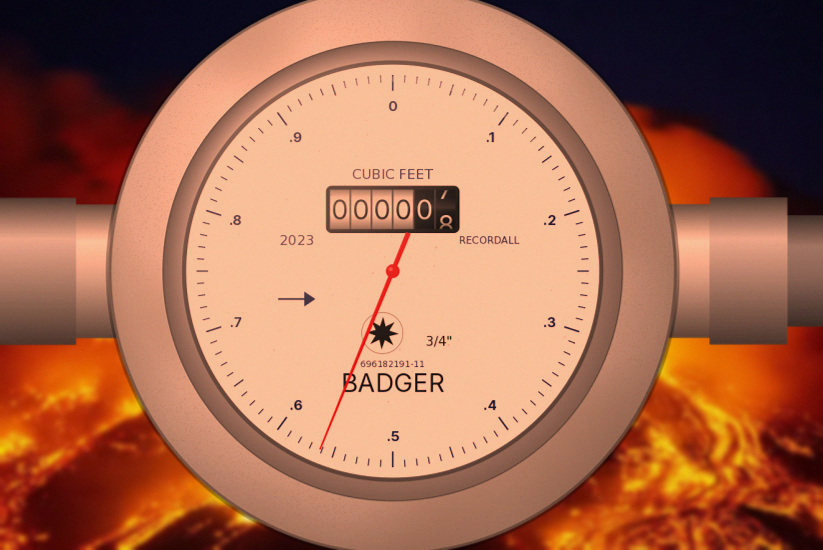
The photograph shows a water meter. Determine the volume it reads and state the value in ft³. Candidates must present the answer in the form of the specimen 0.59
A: 7.56
